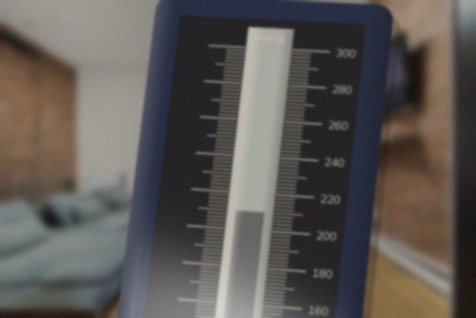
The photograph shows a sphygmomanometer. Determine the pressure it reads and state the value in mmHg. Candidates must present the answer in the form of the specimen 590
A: 210
